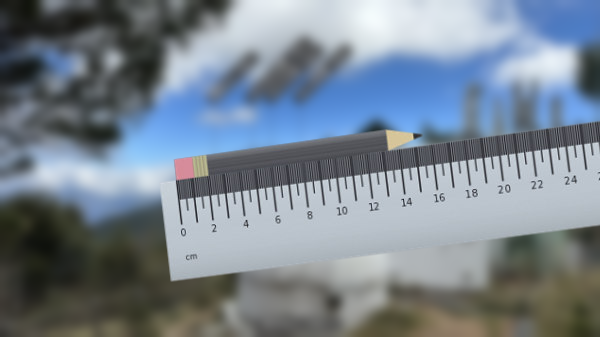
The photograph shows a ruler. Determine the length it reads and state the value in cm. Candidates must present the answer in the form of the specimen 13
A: 15.5
